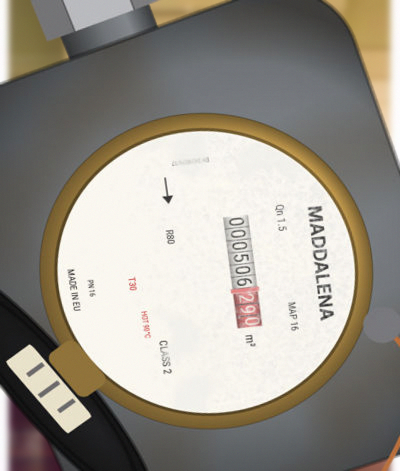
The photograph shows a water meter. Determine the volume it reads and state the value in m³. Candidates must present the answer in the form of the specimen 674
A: 506.290
